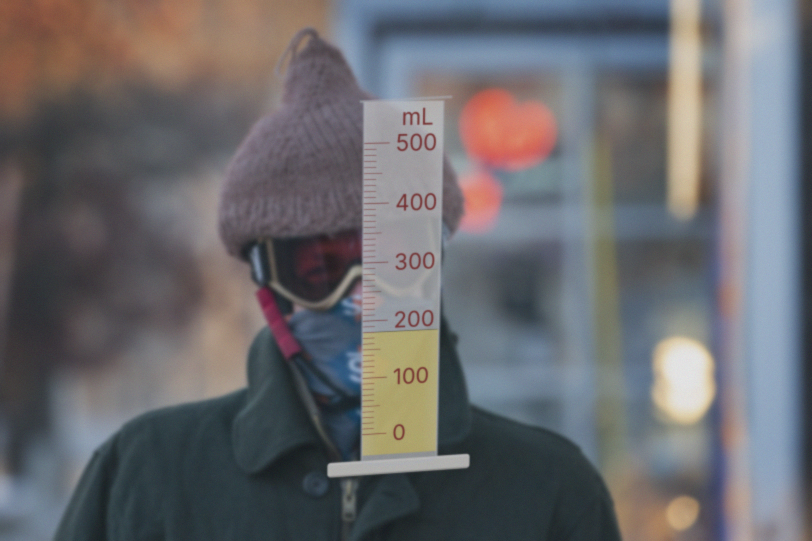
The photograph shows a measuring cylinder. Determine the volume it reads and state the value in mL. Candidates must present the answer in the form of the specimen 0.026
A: 180
